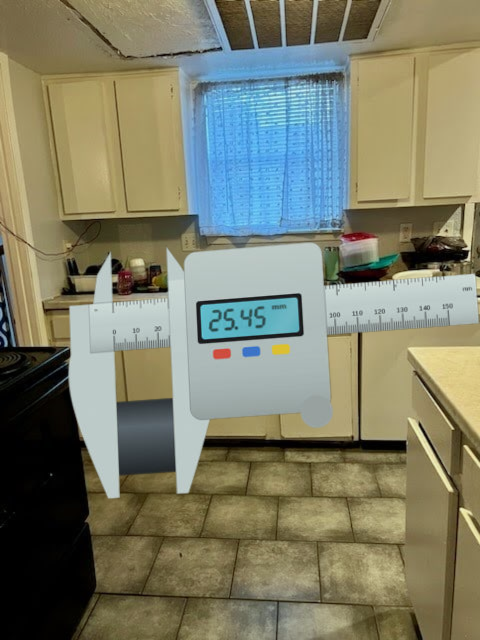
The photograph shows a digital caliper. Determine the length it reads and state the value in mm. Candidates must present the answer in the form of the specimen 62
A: 25.45
